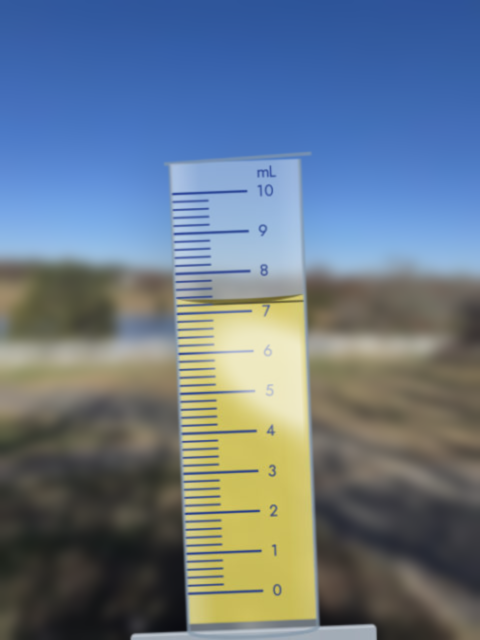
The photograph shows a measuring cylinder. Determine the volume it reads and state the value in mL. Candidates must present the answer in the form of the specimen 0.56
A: 7.2
